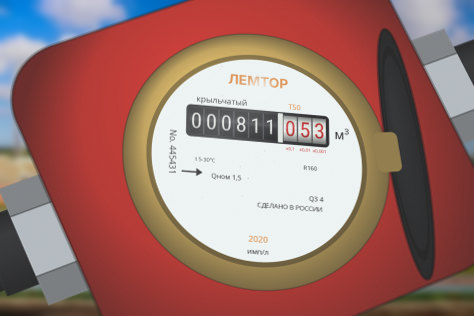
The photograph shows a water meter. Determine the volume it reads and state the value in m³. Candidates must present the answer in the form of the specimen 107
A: 811.053
